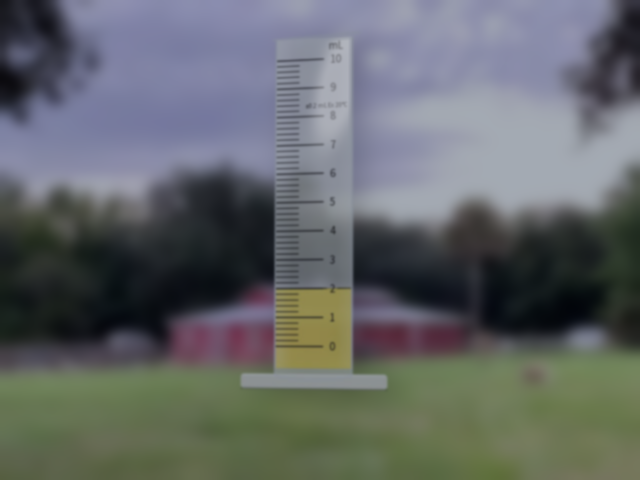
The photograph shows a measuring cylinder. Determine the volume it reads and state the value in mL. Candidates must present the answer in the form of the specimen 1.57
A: 2
